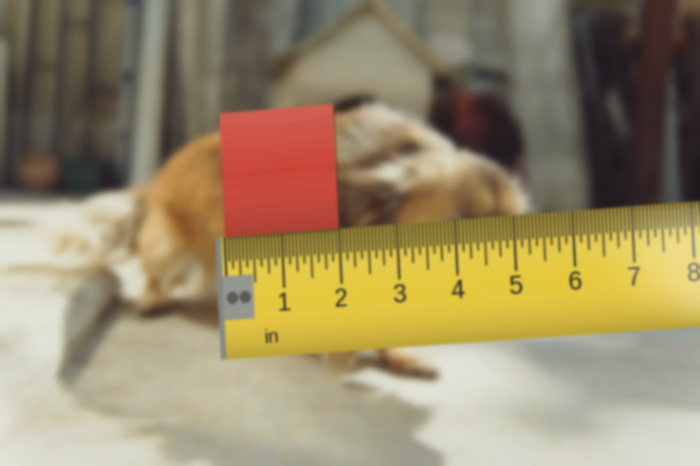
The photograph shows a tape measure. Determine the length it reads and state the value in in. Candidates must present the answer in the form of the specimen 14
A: 2
